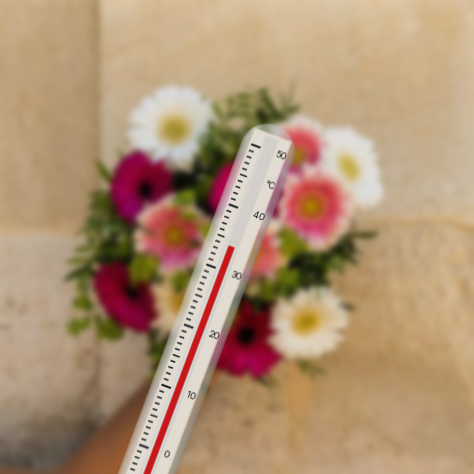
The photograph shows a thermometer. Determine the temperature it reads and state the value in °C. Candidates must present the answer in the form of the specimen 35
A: 34
